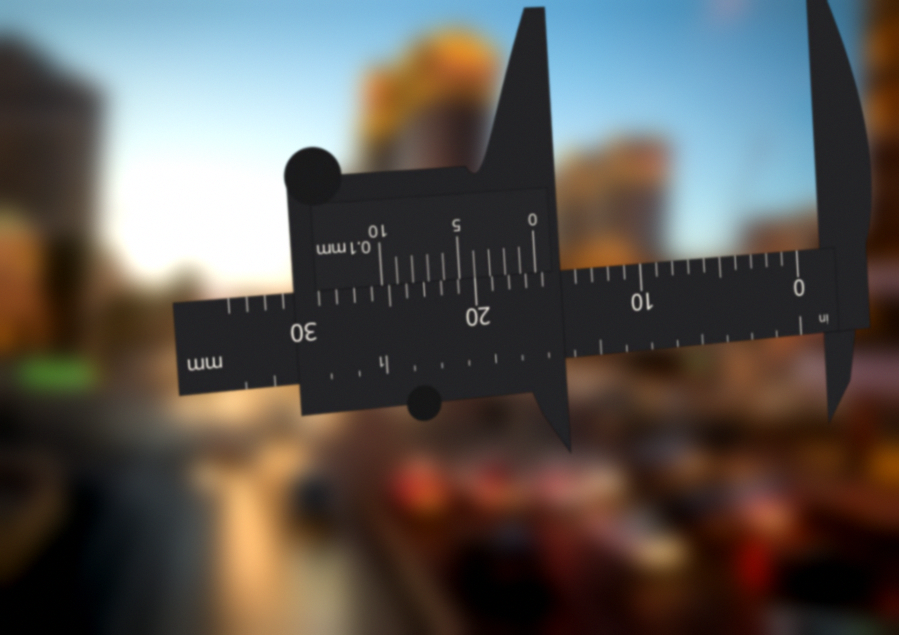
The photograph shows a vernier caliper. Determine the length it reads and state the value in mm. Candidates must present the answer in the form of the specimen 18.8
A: 16.4
